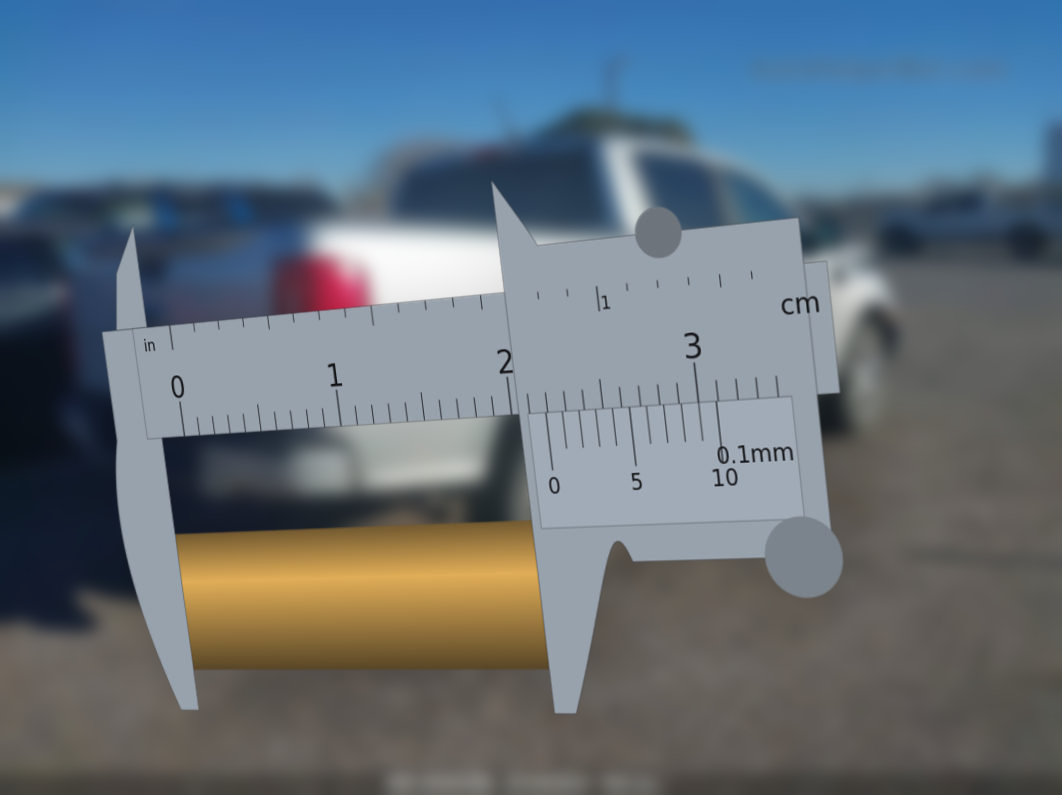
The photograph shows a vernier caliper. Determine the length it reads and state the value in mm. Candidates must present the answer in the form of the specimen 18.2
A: 21.9
